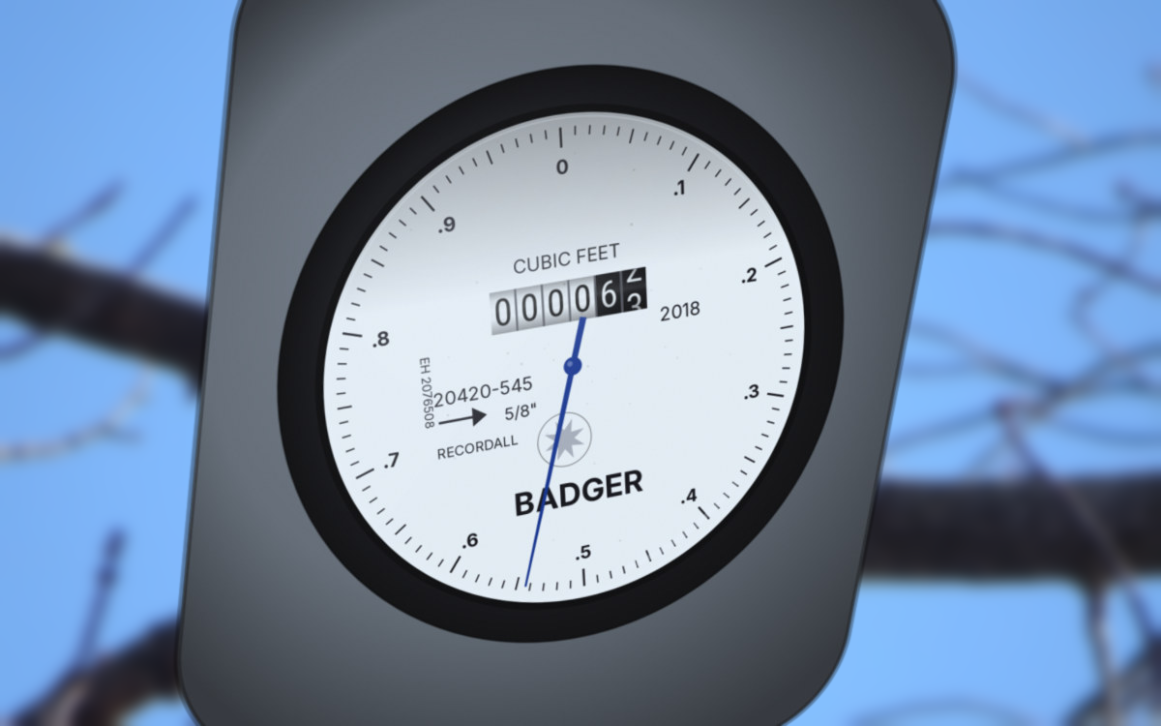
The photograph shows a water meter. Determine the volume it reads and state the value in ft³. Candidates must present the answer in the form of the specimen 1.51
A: 62.54
